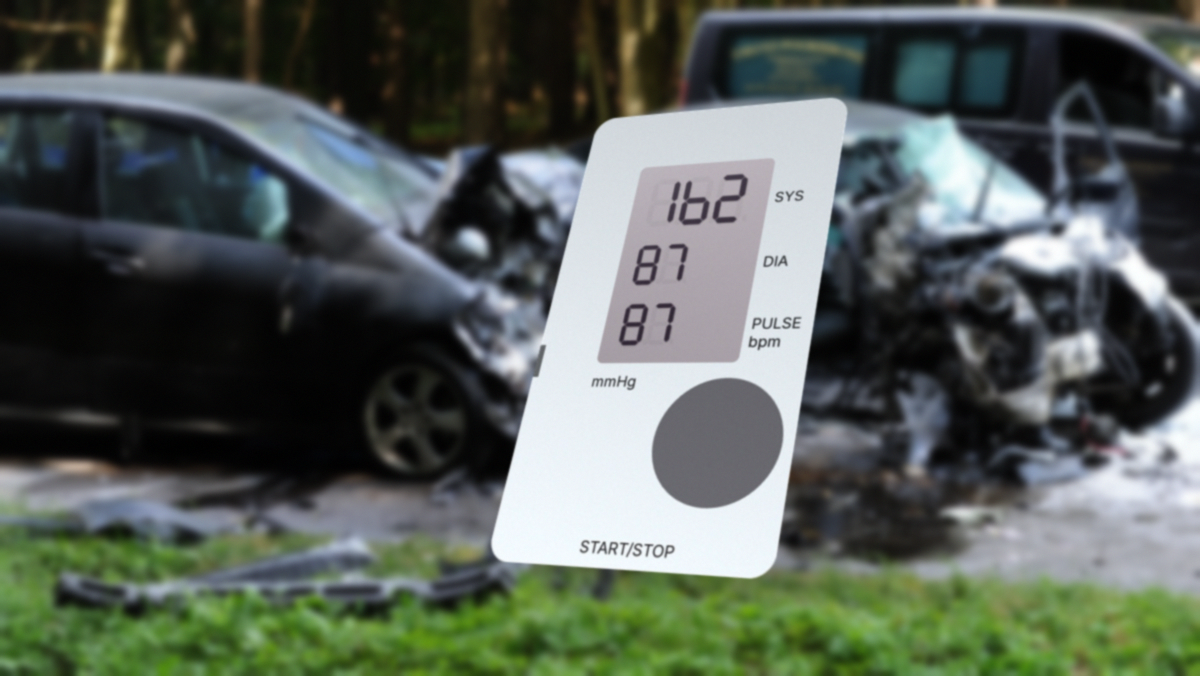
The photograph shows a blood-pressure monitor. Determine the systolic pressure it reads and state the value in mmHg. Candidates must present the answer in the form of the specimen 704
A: 162
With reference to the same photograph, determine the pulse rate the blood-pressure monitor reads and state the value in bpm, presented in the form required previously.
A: 87
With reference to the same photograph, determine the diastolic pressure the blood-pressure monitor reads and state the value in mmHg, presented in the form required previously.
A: 87
